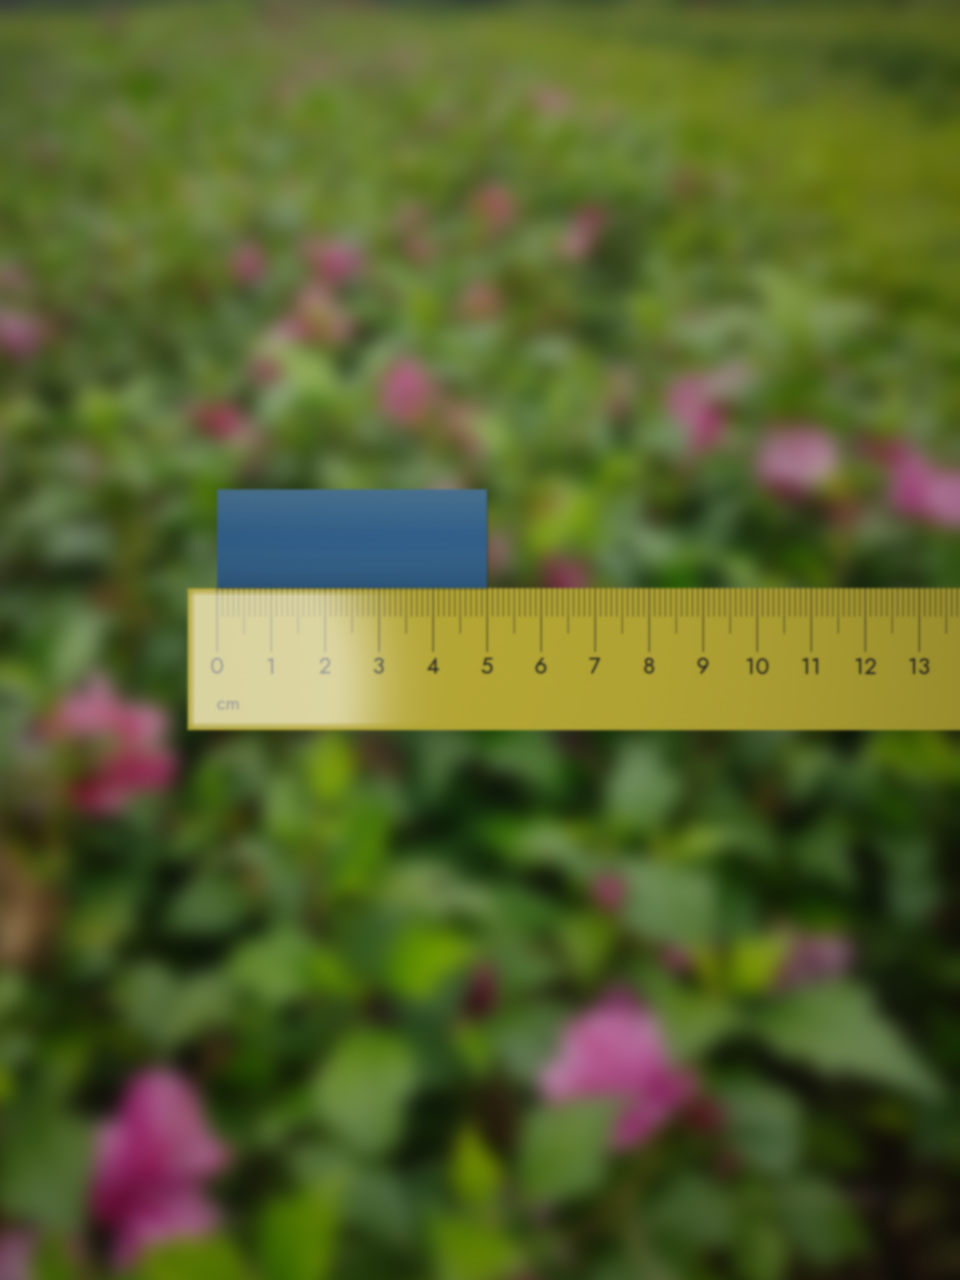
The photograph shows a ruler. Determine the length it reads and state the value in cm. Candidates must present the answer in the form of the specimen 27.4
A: 5
